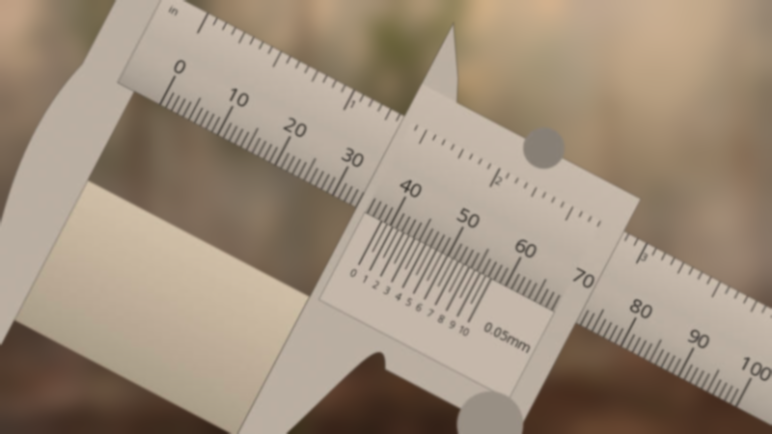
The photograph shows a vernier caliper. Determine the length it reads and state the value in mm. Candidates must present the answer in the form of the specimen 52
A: 38.5
